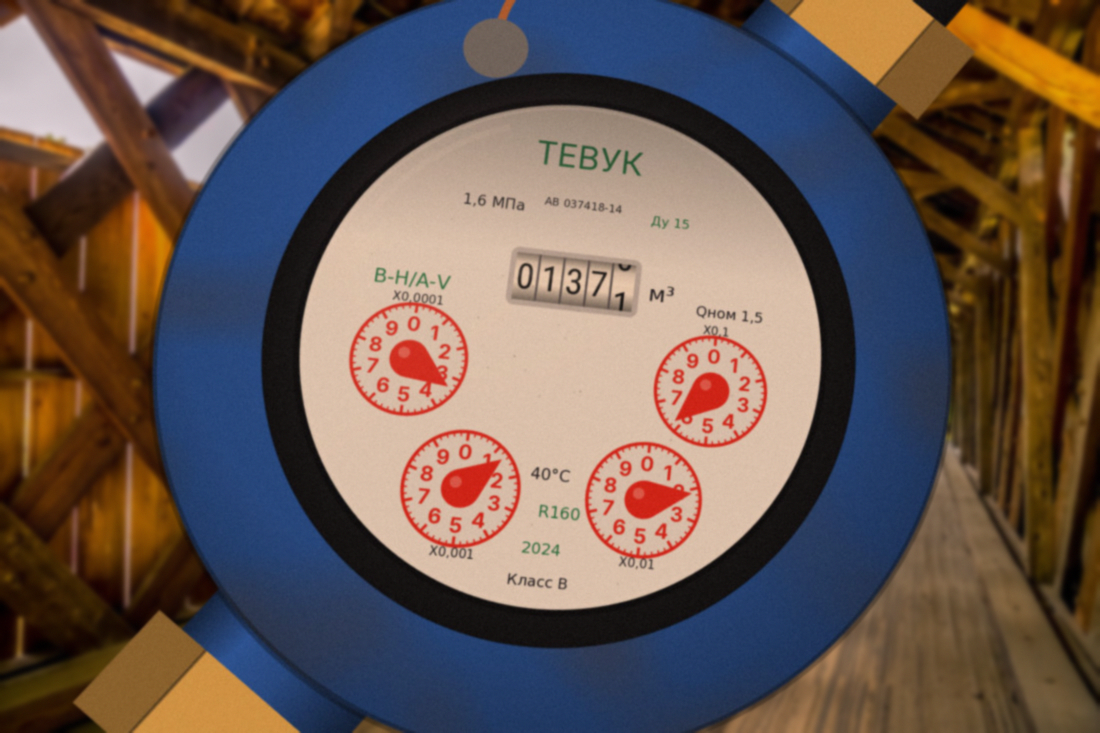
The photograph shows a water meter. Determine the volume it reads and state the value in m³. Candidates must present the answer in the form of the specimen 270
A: 1370.6213
